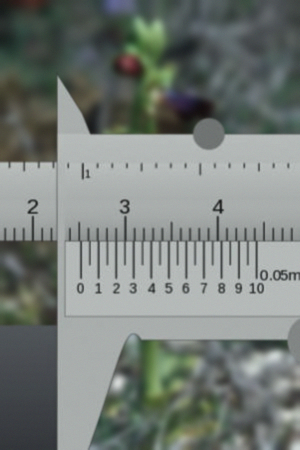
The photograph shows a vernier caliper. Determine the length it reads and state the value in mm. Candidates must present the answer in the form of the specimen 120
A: 25.2
